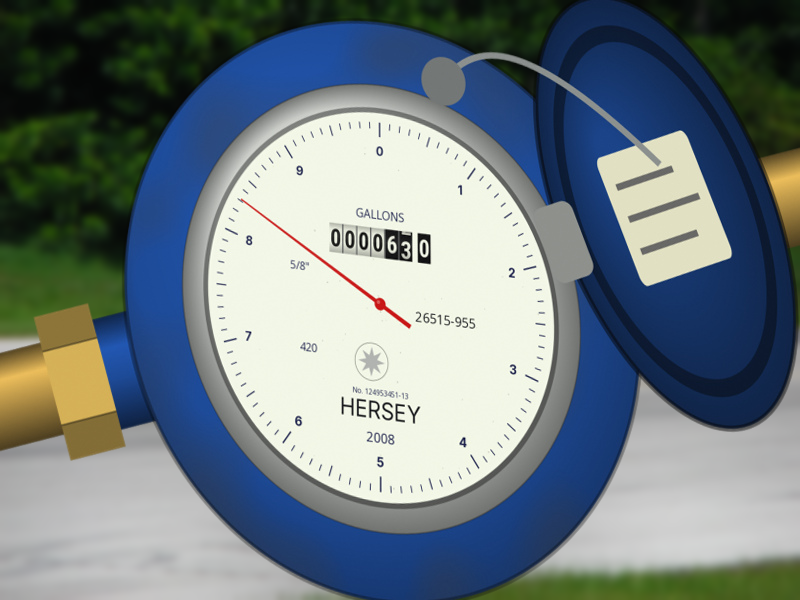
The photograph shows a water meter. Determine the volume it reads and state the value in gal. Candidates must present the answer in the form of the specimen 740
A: 628.3
